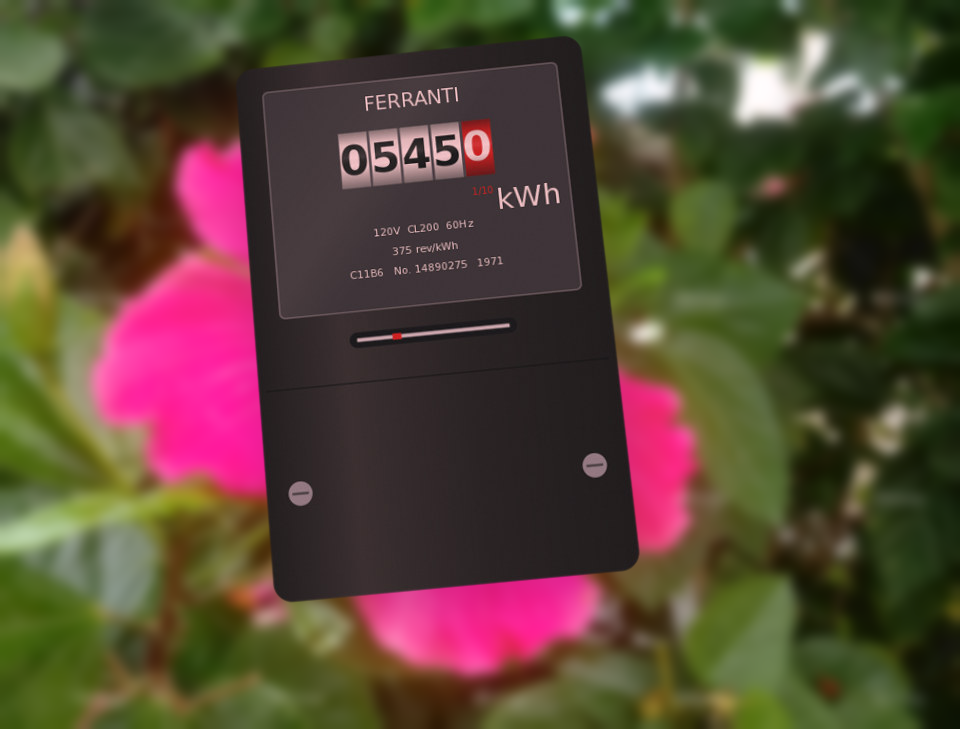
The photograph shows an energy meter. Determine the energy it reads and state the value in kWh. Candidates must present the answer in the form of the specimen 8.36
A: 545.0
